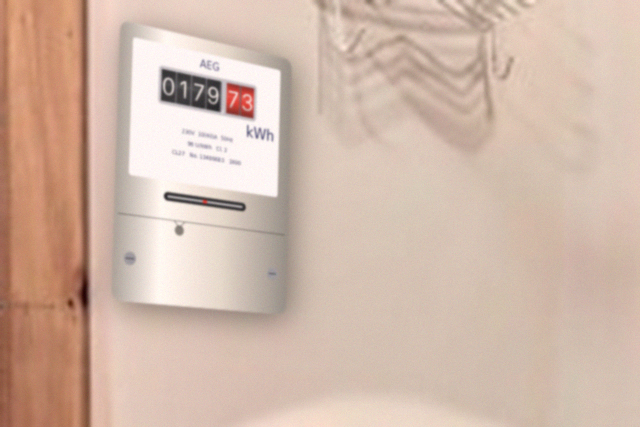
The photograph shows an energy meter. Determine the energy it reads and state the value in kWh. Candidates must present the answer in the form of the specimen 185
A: 179.73
